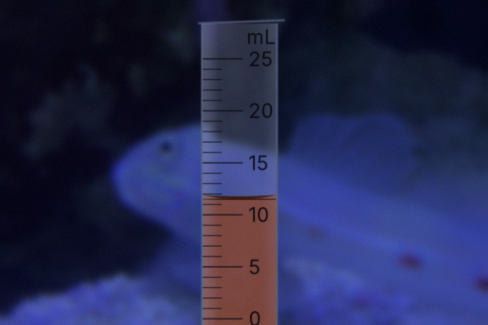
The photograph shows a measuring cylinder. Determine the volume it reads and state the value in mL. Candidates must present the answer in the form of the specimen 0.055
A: 11.5
